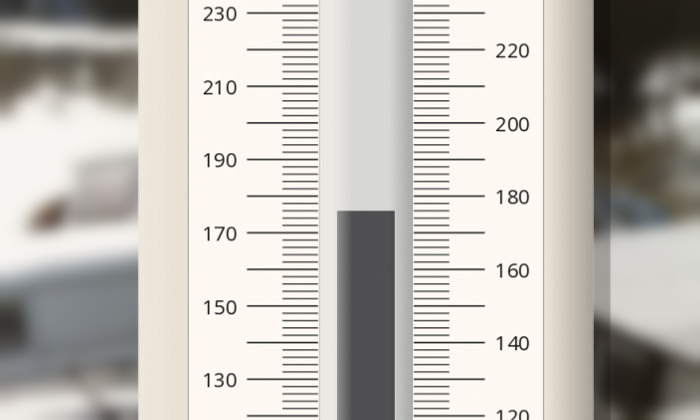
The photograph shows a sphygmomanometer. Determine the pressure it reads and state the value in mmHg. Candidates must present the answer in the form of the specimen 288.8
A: 176
